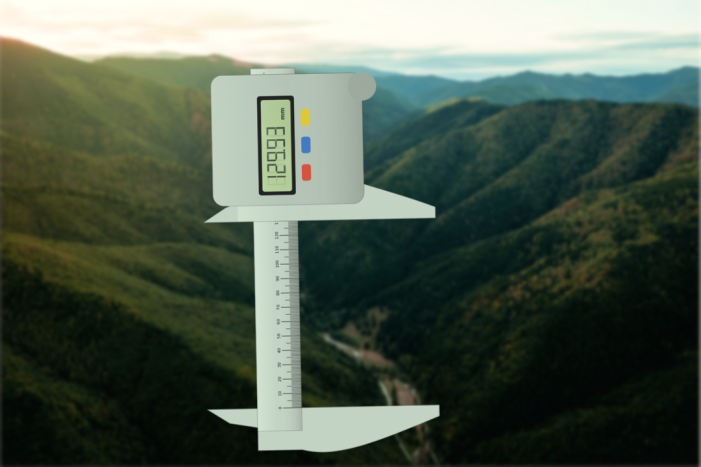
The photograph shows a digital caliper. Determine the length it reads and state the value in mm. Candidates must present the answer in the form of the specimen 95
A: 129.93
